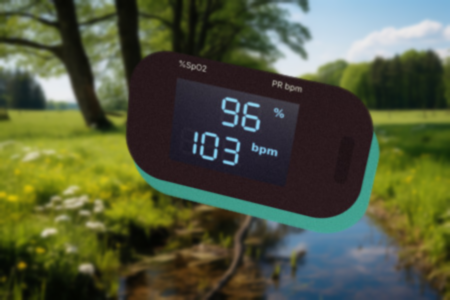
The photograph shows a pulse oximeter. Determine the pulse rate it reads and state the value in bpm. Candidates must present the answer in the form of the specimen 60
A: 103
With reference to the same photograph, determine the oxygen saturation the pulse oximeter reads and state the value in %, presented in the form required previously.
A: 96
